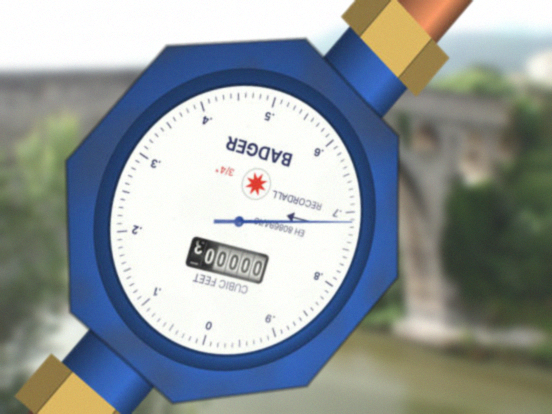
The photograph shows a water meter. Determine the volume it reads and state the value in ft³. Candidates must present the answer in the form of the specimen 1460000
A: 2.71
